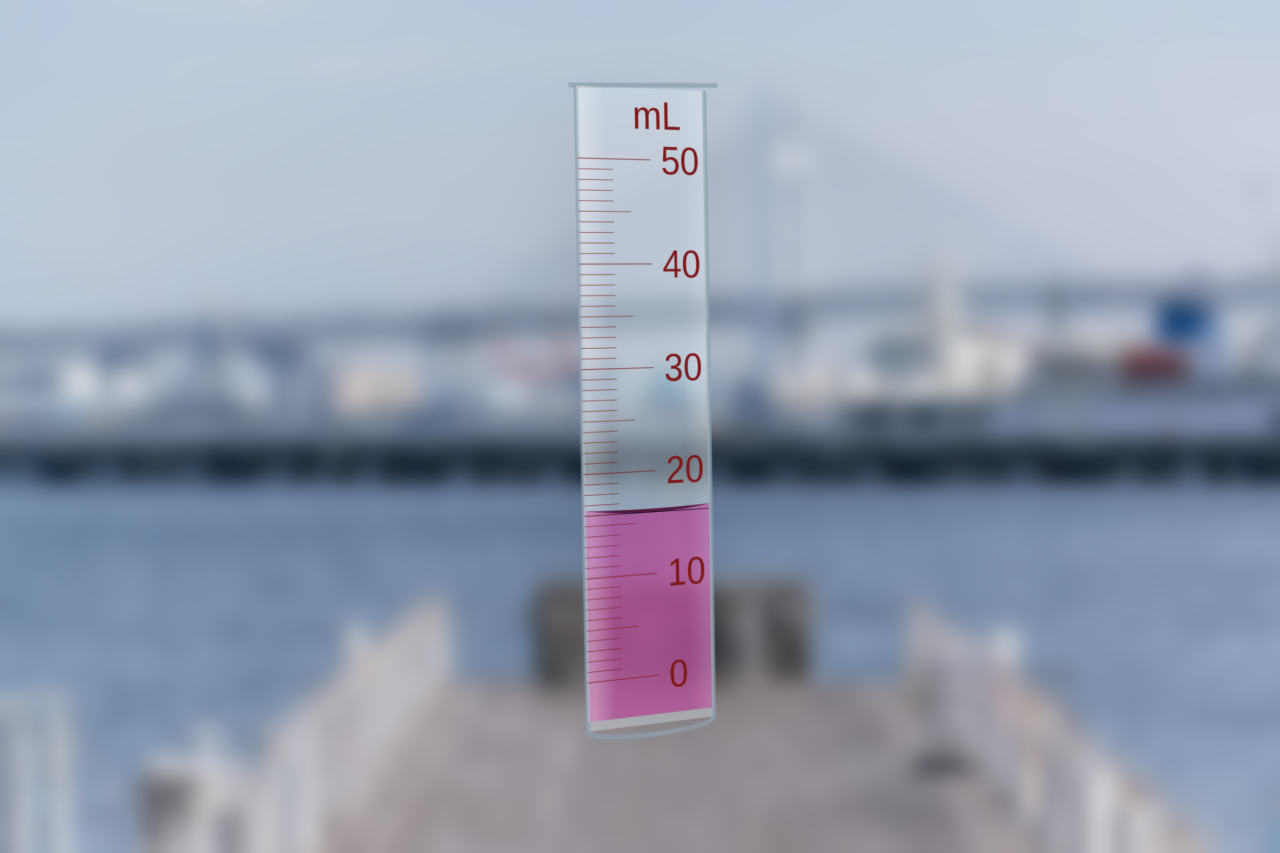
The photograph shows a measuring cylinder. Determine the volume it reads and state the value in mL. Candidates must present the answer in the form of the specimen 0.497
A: 16
